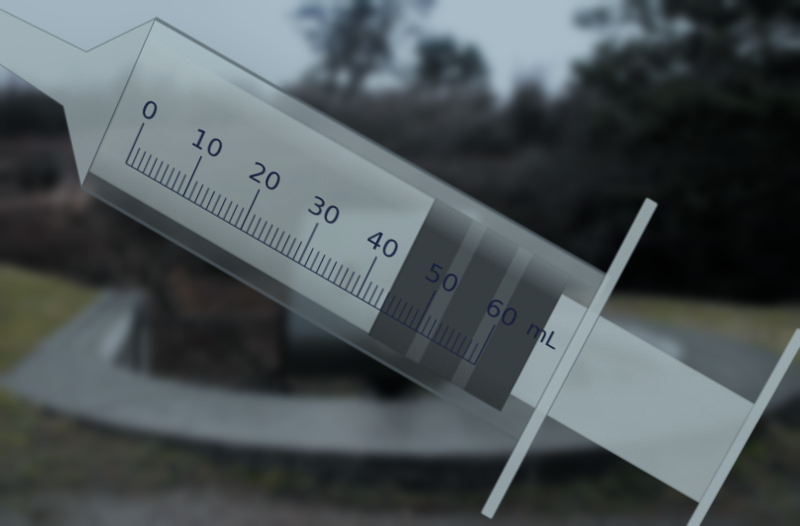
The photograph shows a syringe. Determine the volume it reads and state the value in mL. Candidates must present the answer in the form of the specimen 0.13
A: 44
